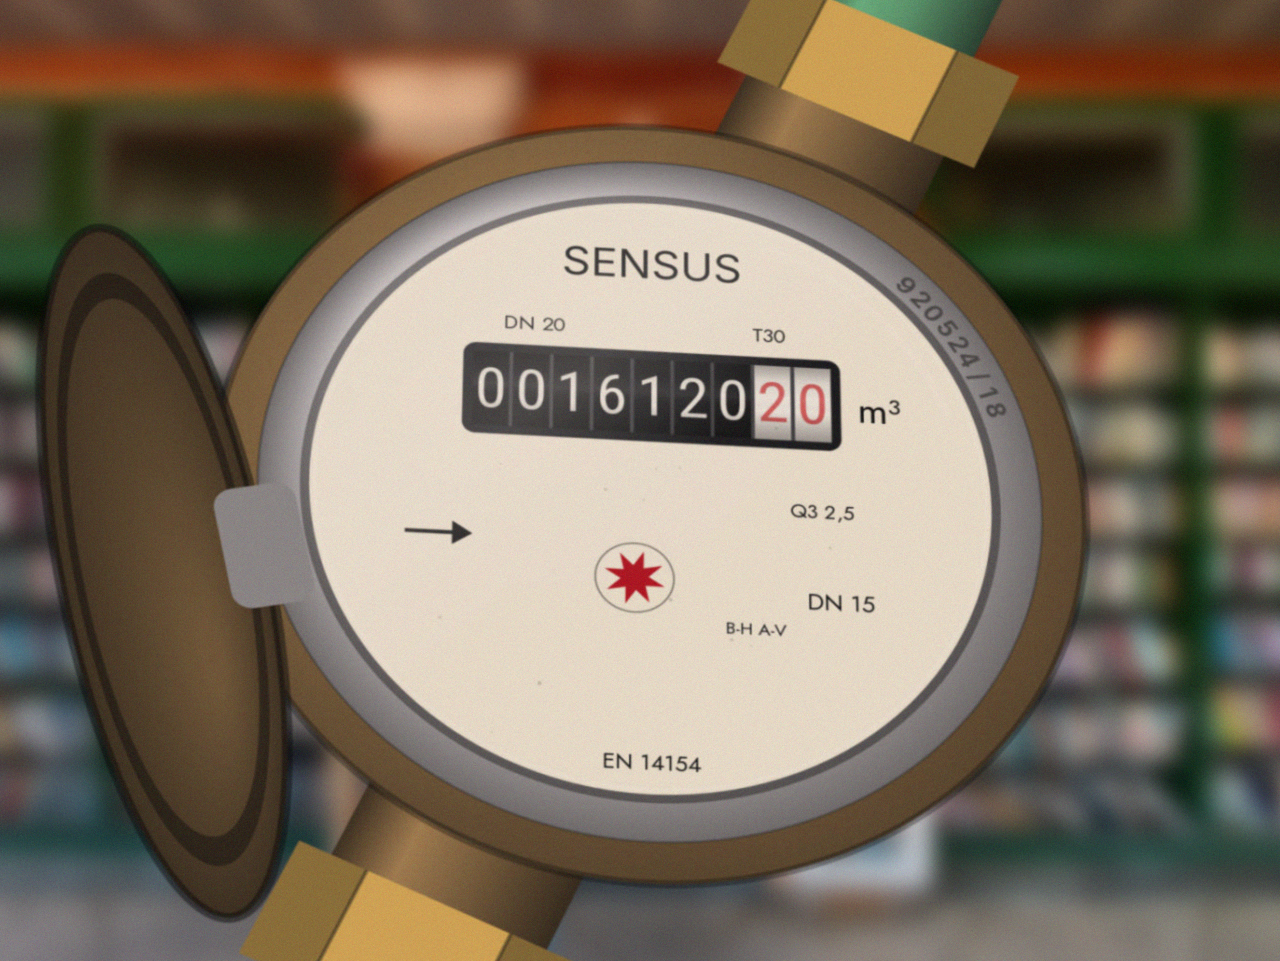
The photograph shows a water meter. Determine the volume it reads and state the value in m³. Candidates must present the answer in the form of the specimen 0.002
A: 16120.20
